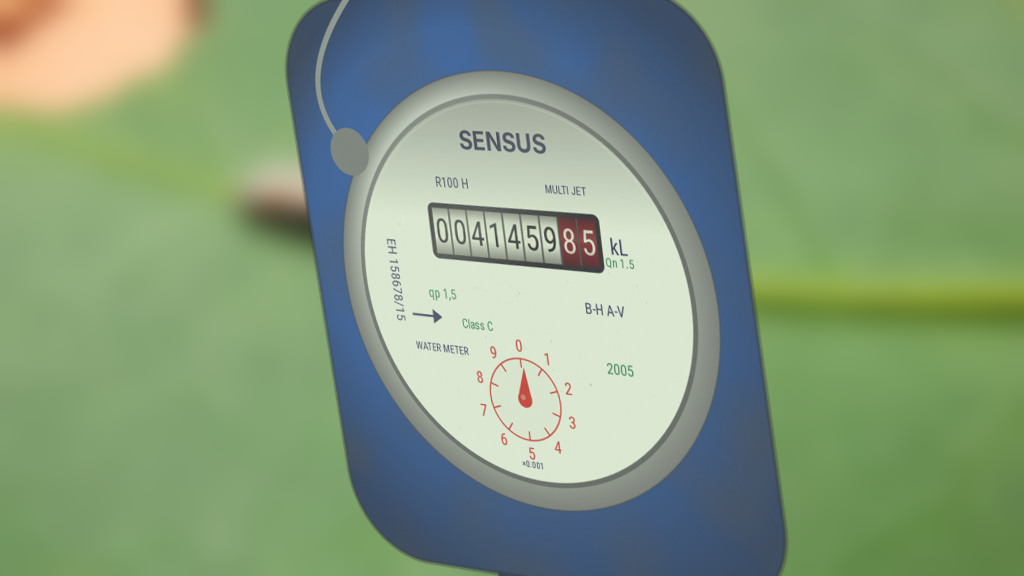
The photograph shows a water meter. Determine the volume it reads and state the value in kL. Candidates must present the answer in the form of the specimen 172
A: 41459.850
